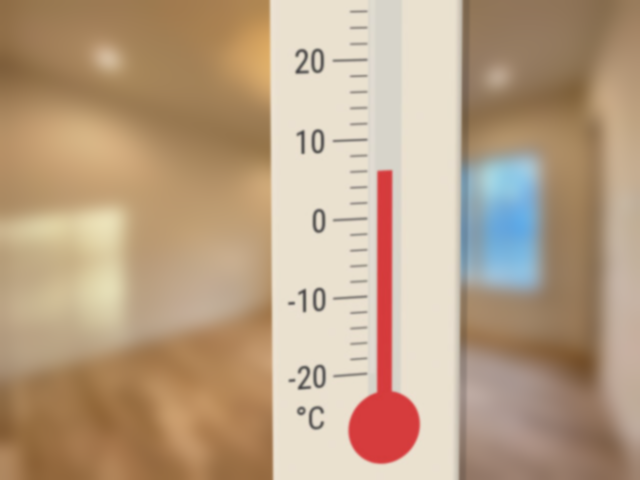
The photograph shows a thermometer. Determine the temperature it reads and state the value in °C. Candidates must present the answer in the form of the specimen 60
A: 6
